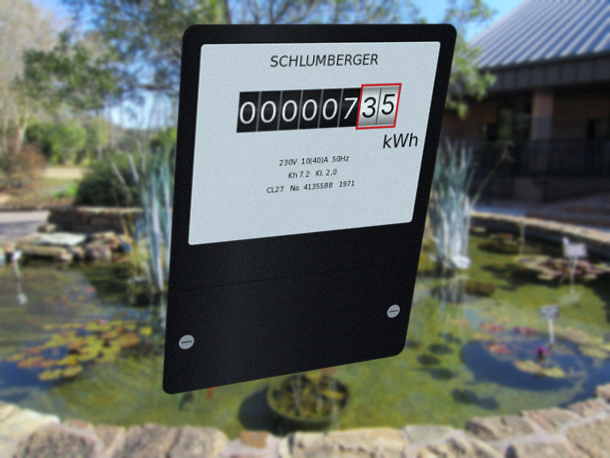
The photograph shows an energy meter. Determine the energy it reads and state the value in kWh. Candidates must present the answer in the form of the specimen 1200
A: 7.35
